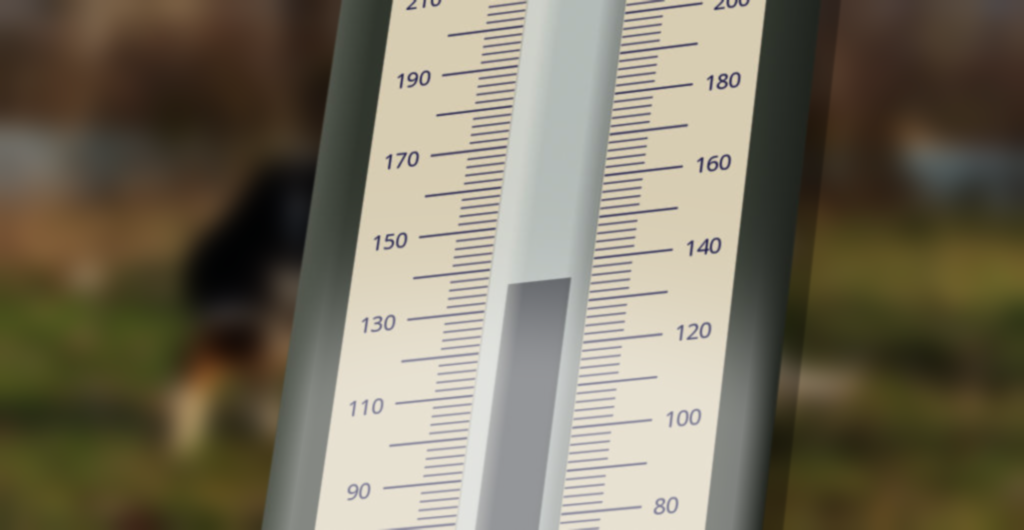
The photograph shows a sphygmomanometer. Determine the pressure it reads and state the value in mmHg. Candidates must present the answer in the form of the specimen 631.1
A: 136
